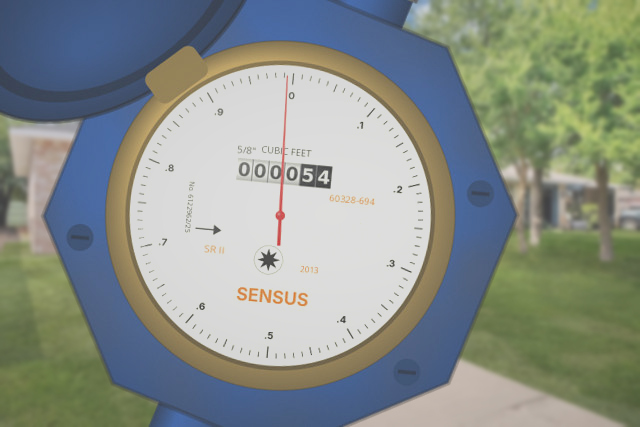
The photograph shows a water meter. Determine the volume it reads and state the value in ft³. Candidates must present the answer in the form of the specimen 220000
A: 53.99
